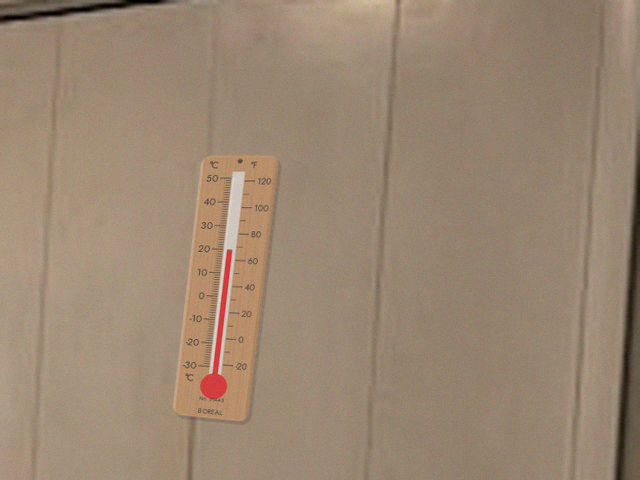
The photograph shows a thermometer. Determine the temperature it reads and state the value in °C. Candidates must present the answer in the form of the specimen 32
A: 20
